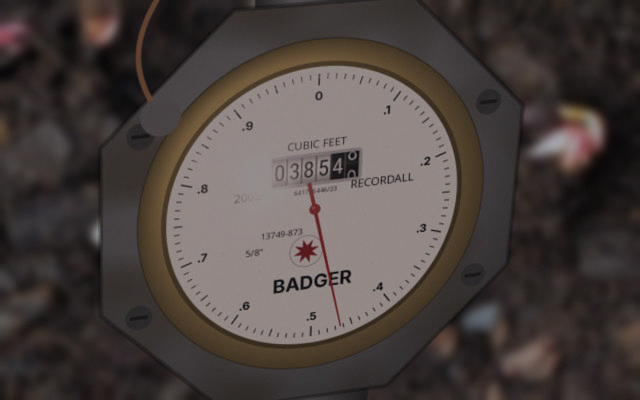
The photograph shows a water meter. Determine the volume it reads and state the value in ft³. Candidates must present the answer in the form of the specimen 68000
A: 38548.46
